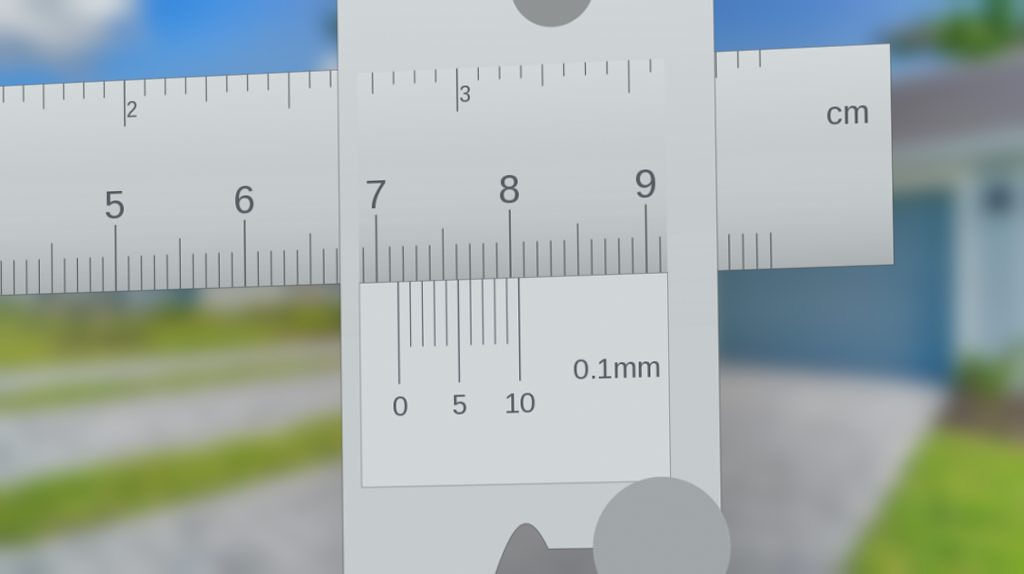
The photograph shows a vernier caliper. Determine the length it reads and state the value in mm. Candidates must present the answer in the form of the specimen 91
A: 71.6
